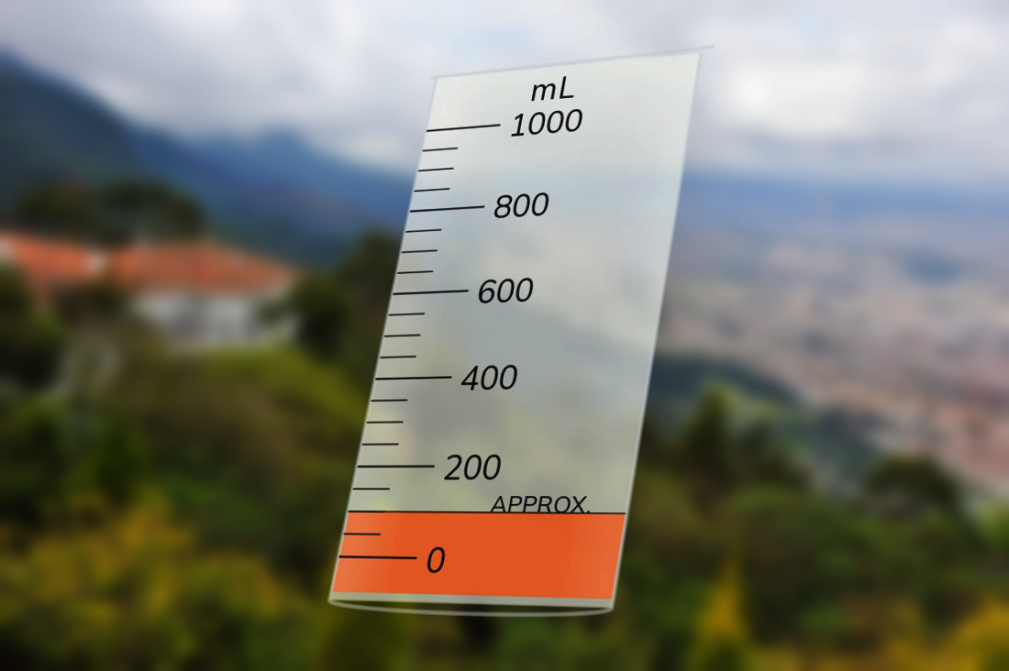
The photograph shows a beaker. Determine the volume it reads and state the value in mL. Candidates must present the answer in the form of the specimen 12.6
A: 100
